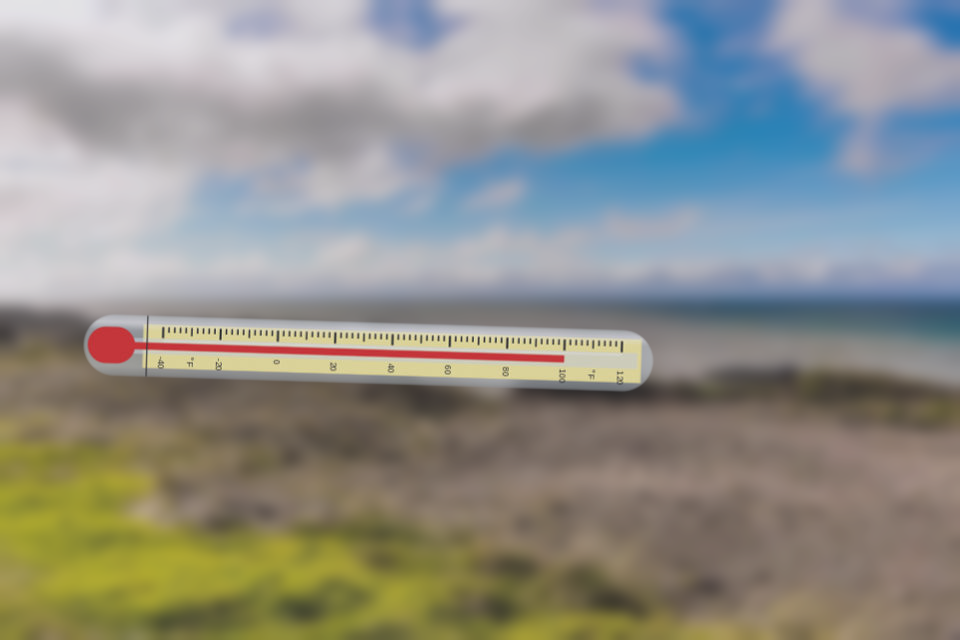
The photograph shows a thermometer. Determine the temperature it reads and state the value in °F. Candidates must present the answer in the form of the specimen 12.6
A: 100
